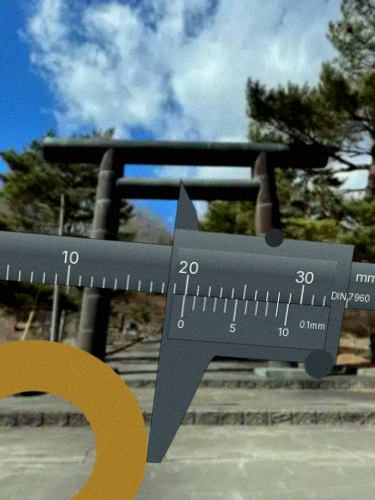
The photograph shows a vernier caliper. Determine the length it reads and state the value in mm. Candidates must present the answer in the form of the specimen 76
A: 19.9
